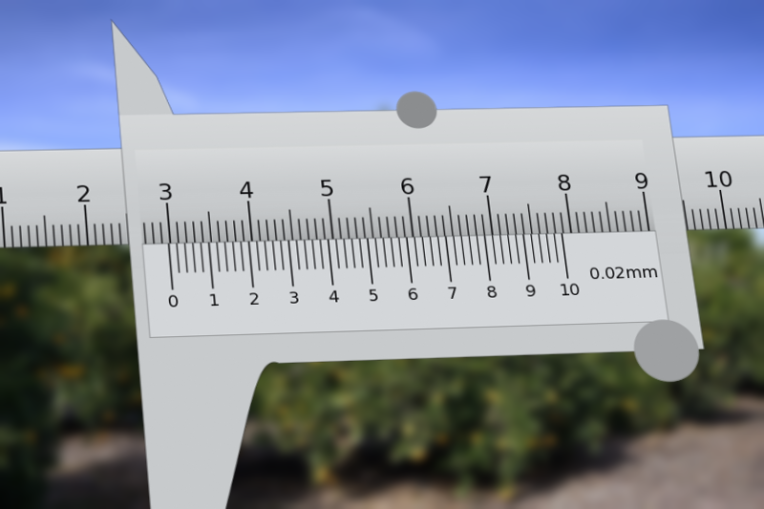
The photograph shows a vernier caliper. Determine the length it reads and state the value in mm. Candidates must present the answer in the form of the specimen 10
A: 29.8
